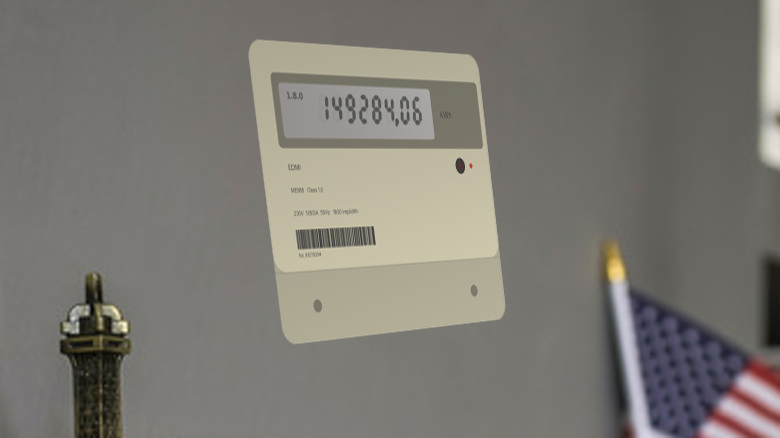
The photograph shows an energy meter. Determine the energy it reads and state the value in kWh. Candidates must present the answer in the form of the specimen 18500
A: 149284.06
